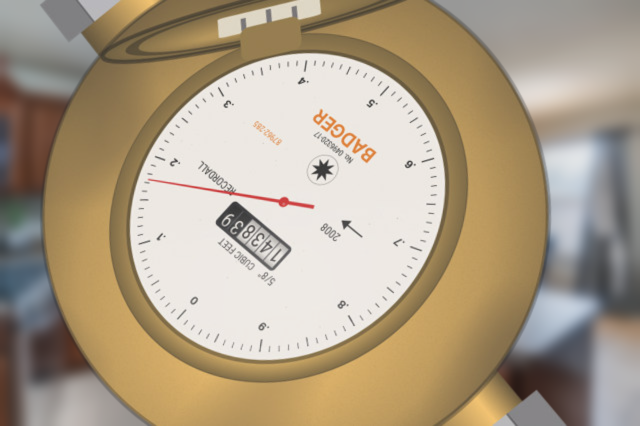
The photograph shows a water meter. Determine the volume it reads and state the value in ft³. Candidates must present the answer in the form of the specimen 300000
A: 143839.17
